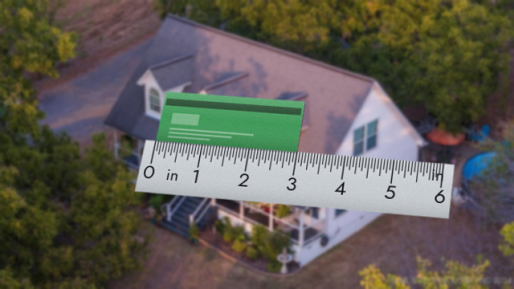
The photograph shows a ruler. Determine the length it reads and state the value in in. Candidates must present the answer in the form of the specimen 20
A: 3
